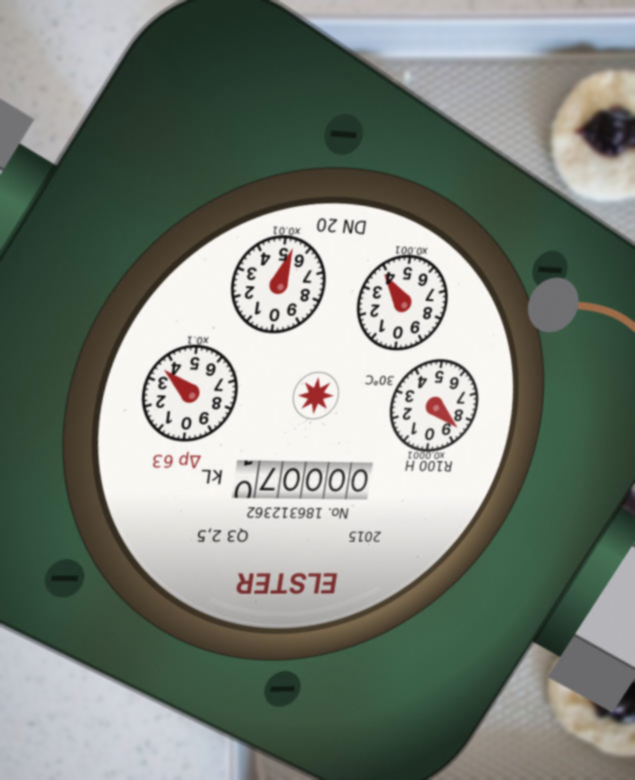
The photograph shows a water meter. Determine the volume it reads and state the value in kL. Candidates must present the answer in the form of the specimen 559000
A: 70.3538
